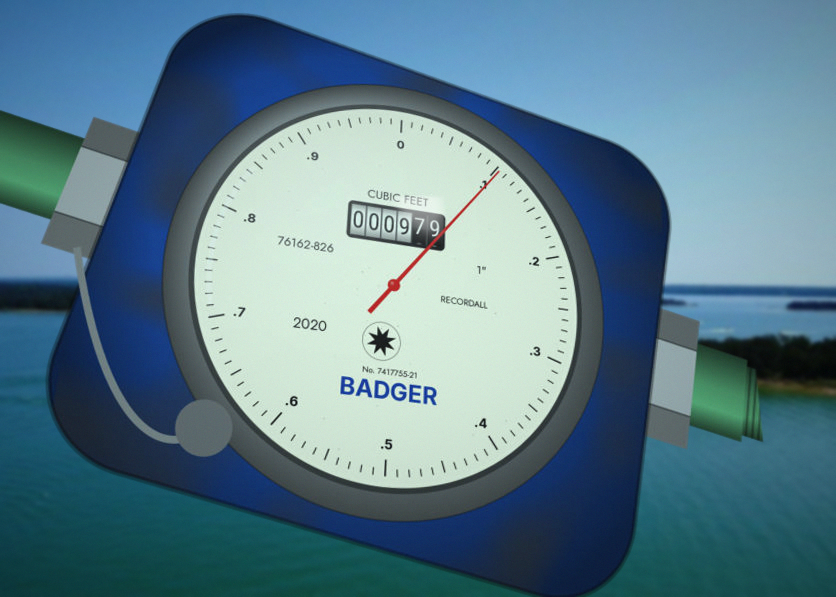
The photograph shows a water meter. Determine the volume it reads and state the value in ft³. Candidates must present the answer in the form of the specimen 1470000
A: 979.10
